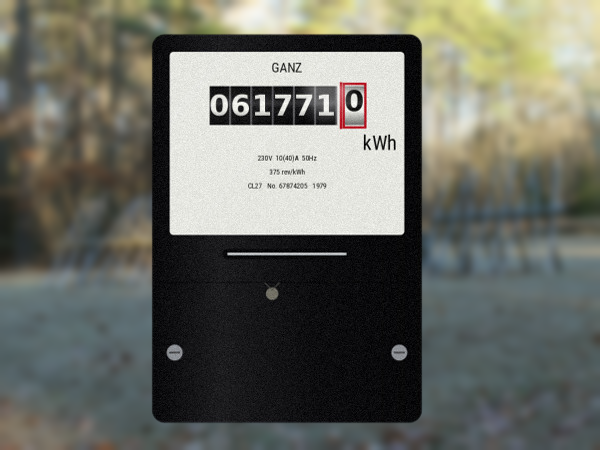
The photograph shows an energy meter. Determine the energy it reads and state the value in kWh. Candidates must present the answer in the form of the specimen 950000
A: 61771.0
